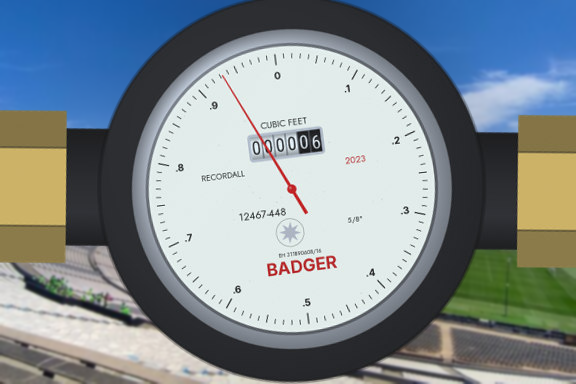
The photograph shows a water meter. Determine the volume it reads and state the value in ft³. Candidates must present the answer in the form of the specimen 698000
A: 5.93
